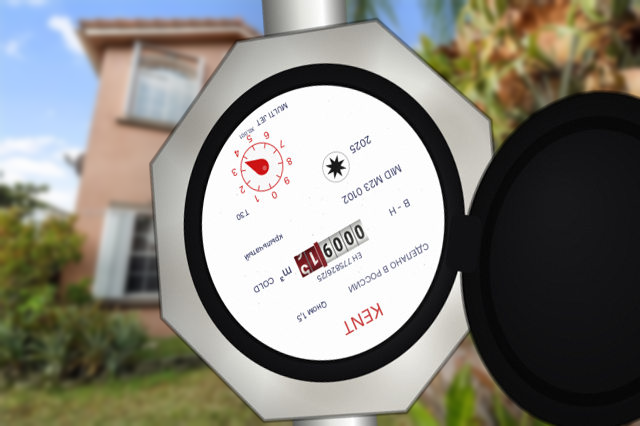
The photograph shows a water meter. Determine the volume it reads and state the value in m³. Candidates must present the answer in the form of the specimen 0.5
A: 9.153
